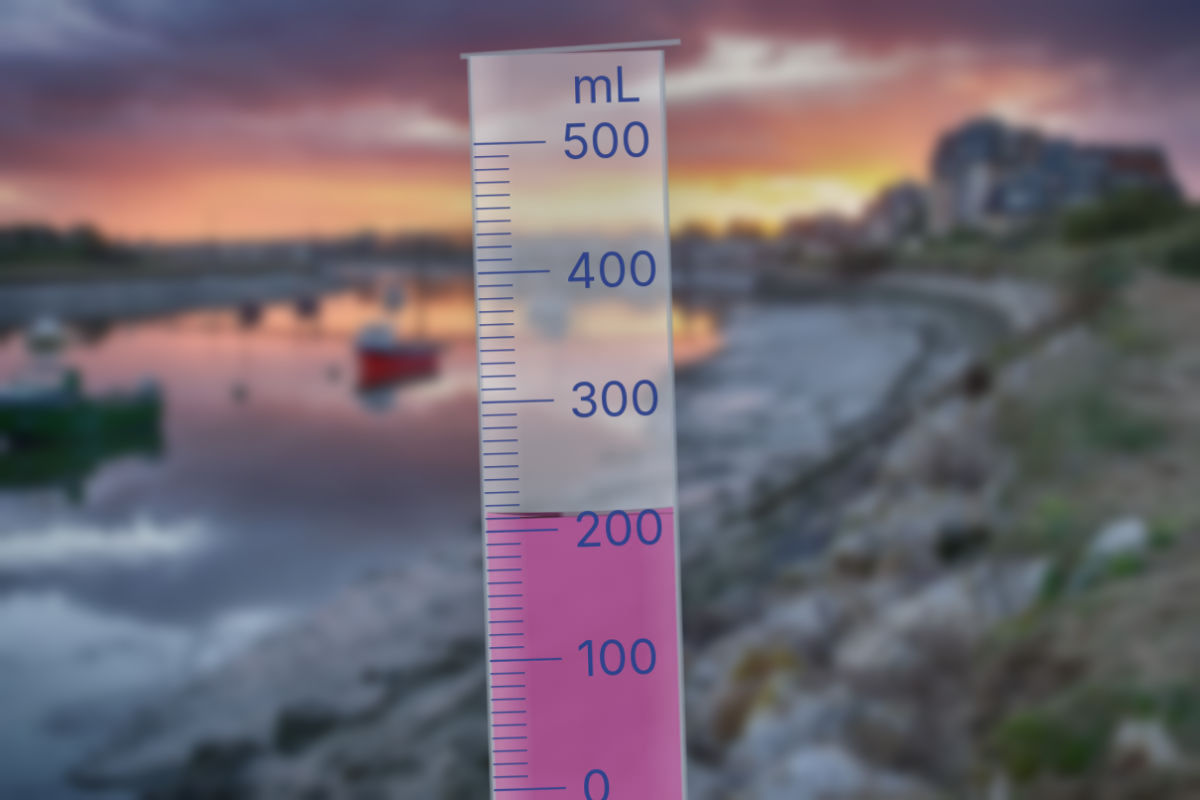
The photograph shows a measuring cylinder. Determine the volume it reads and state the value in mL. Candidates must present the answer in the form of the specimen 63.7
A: 210
